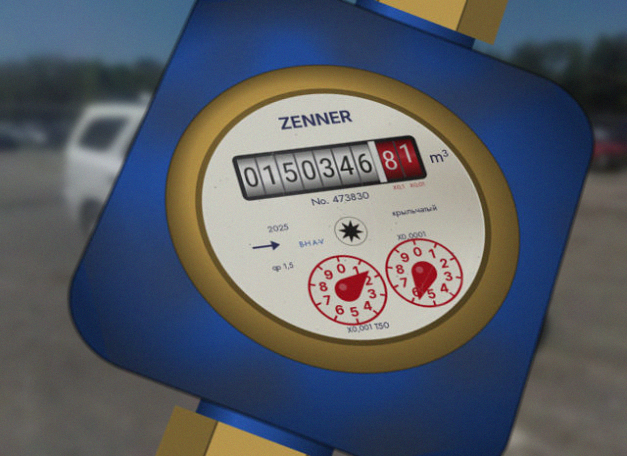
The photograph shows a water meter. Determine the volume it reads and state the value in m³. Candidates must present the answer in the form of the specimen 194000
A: 150346.8115
